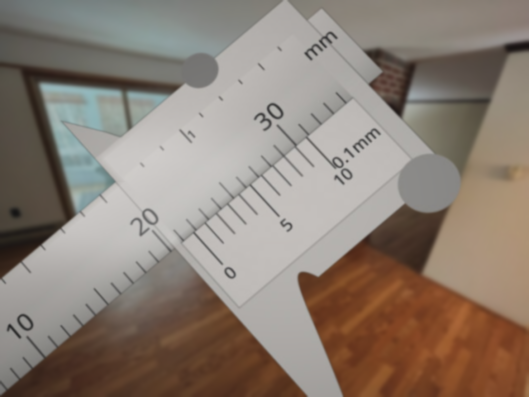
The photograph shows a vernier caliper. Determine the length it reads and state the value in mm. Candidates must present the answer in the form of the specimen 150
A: 21.8
